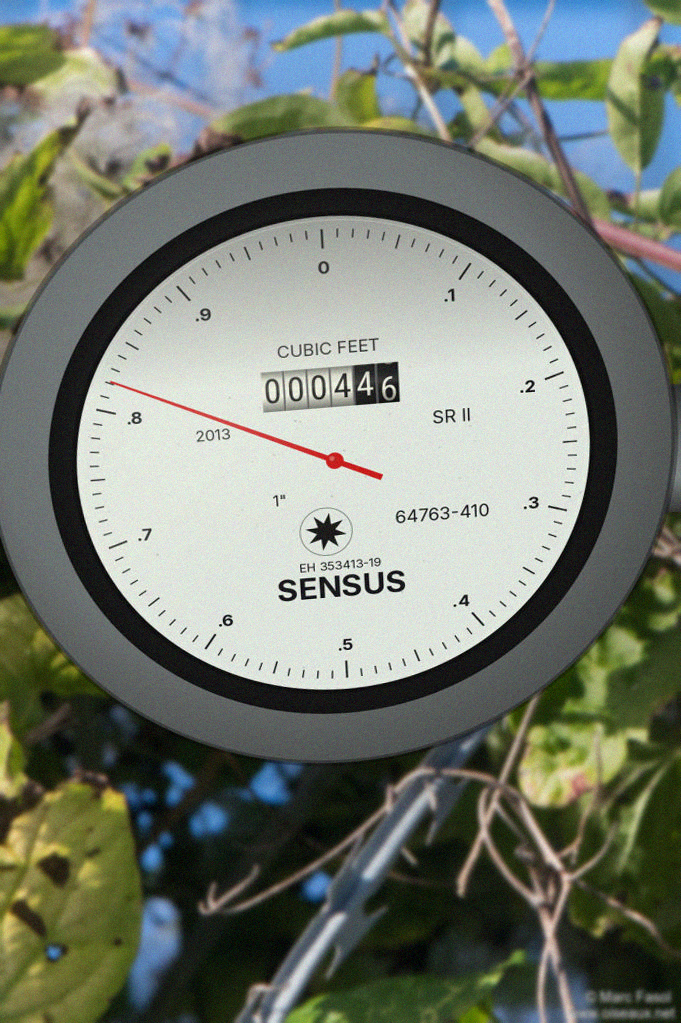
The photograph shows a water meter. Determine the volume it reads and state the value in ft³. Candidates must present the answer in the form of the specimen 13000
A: 445.82
